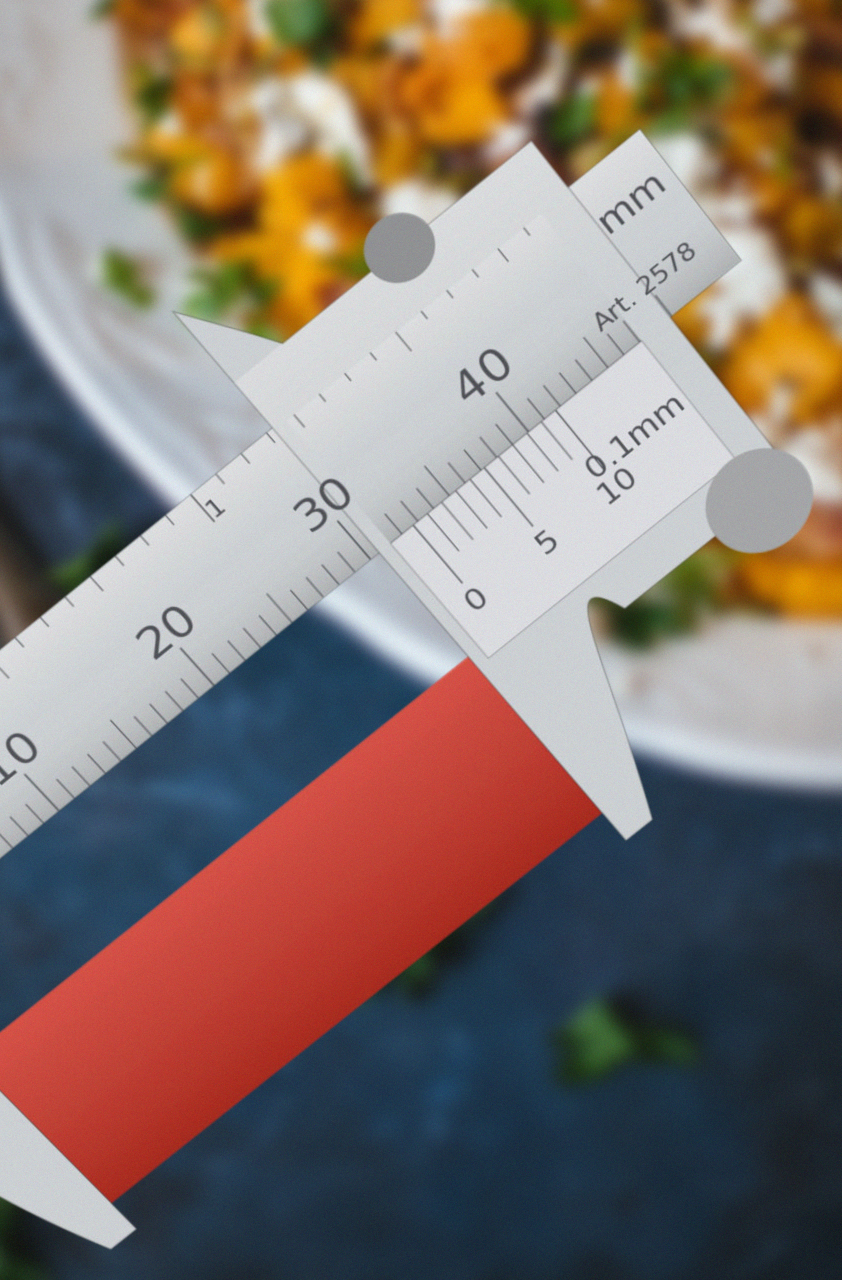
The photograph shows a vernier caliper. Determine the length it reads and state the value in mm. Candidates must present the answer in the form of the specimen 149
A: 32.7
